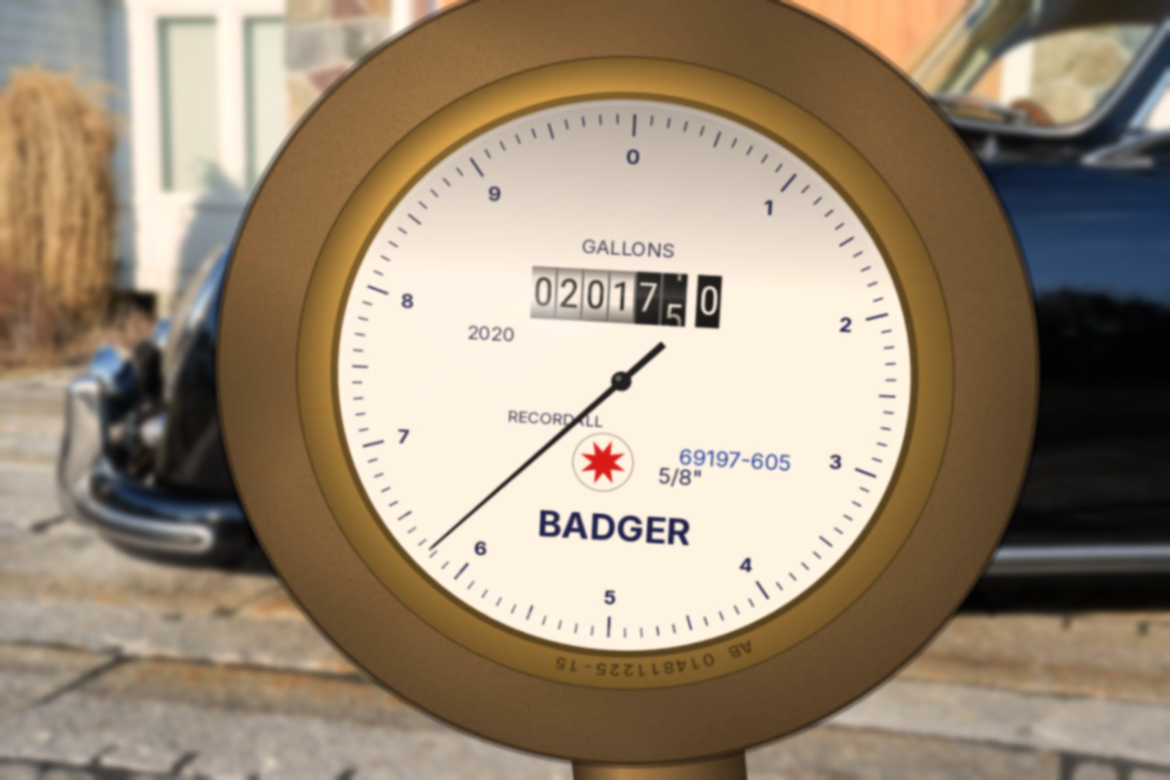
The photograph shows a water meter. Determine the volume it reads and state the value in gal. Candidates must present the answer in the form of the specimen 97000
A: 201746.2
